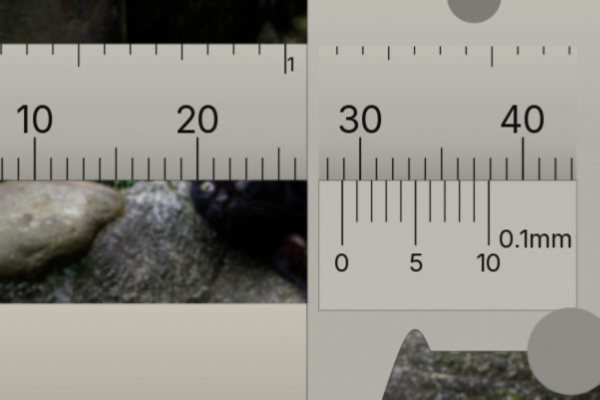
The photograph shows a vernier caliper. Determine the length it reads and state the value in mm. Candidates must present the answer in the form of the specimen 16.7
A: 28.9
